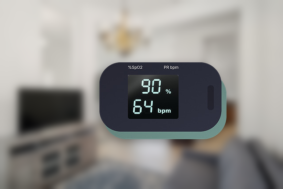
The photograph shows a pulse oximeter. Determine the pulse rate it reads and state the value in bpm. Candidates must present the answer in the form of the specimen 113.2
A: 64
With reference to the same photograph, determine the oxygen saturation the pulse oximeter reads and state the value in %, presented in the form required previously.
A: 90
